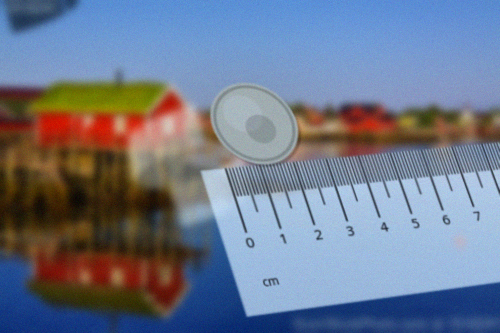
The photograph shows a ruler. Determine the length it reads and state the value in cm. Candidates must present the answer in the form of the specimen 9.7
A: 2.5
